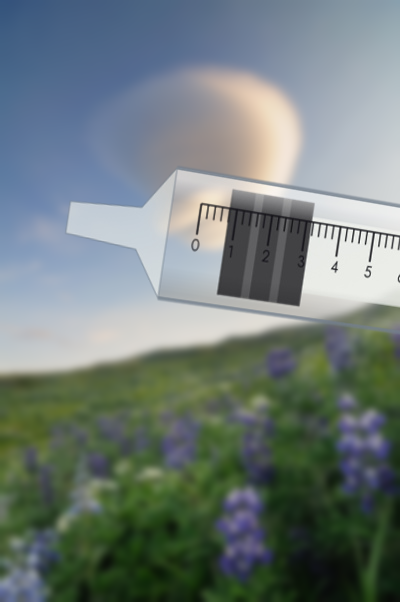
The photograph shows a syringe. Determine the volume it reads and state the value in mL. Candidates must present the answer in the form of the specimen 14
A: 0.8
